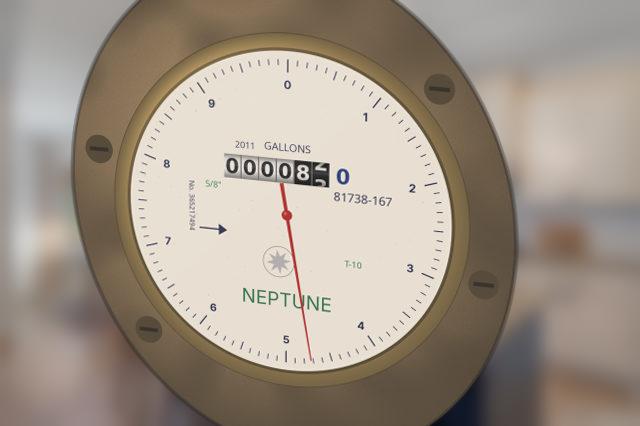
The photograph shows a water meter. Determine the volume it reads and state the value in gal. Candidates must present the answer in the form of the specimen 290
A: 824.7
